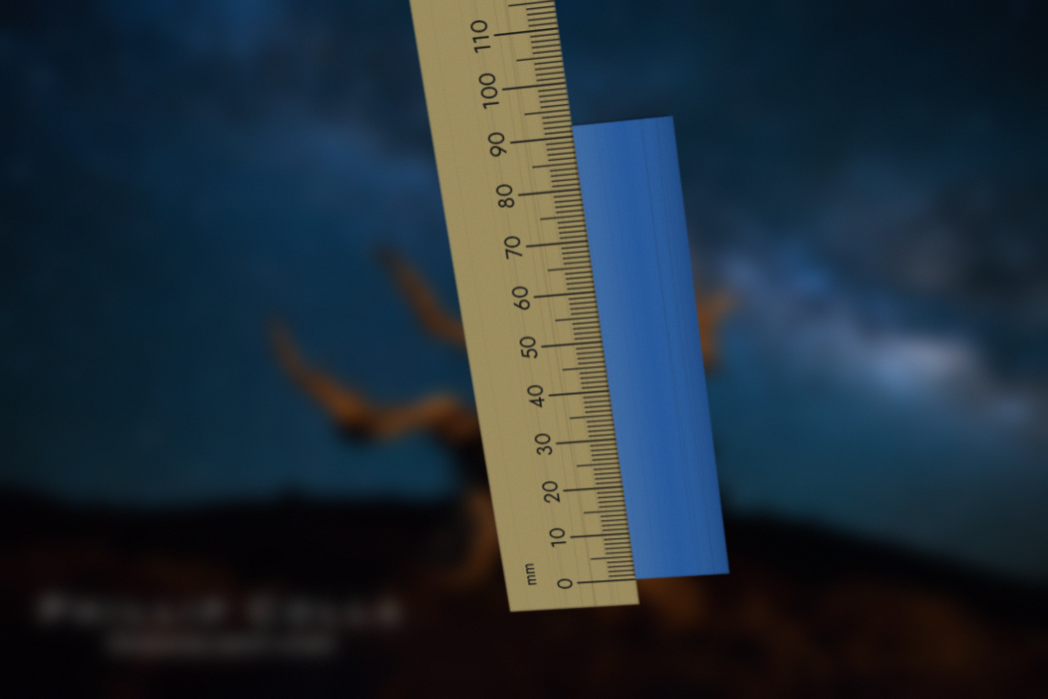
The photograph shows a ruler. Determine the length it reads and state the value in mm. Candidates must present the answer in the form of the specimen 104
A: 92
